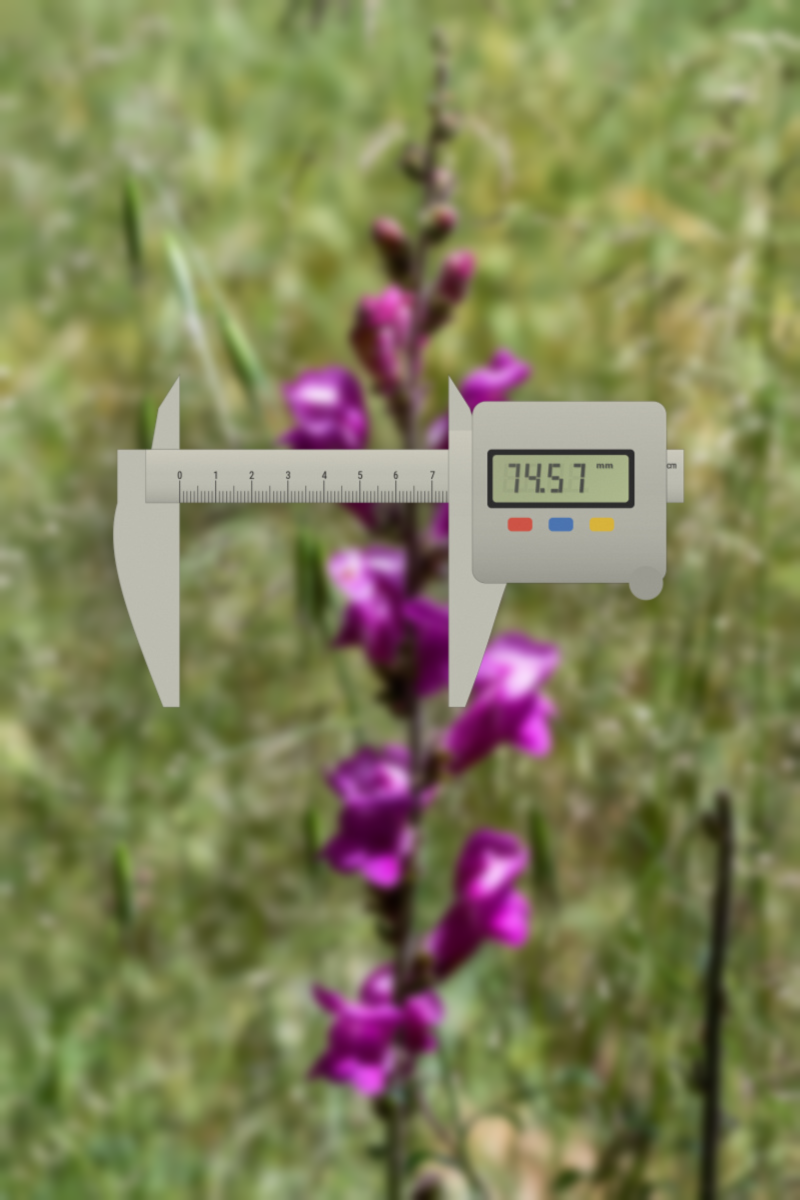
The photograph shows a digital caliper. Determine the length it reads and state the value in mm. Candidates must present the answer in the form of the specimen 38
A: 74.57
